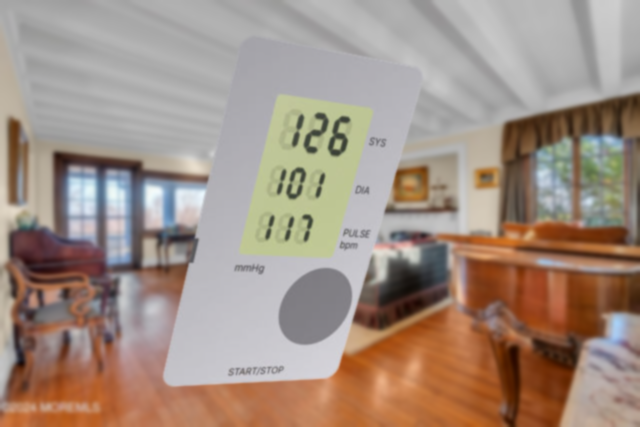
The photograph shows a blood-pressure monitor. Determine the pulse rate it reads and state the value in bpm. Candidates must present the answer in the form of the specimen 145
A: 117
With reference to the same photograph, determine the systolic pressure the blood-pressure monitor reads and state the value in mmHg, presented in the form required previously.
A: 126
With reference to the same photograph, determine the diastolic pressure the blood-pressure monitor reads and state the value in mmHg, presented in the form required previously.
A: 101
